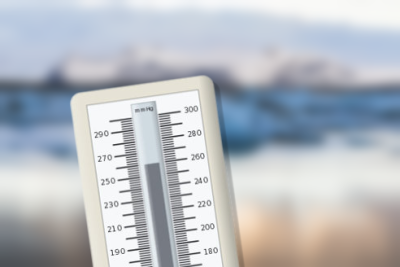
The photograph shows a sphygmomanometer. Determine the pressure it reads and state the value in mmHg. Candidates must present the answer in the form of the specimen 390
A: 260
